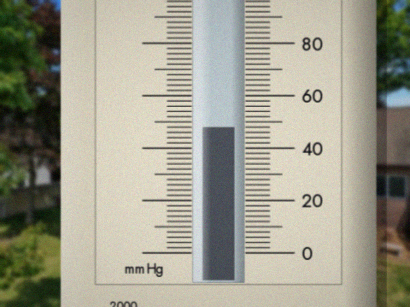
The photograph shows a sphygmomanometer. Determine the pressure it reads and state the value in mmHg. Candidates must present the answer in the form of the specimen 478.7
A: 48
